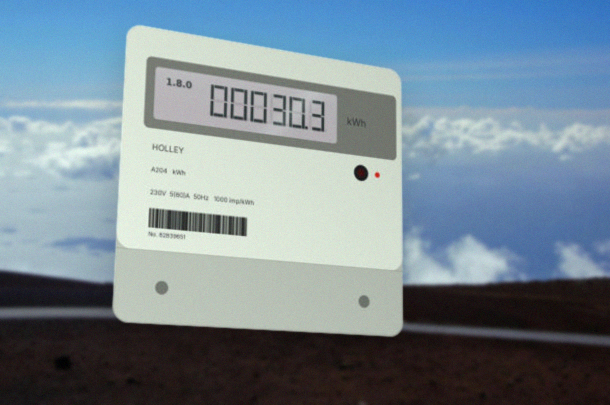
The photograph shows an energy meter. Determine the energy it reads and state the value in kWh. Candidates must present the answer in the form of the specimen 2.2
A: 30.3
